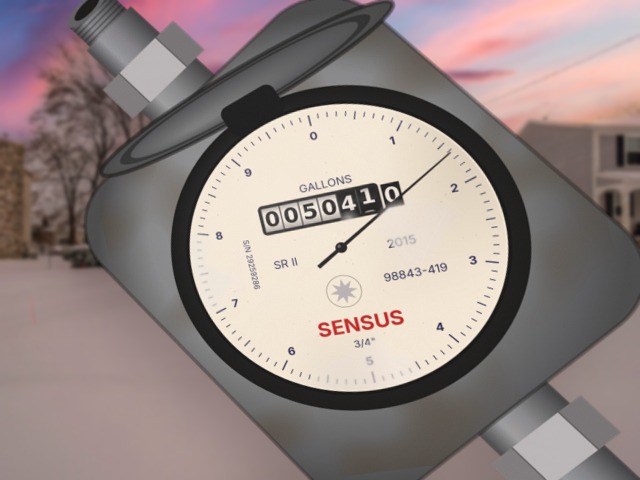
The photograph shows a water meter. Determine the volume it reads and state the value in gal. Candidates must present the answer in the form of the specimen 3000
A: 50411.6
